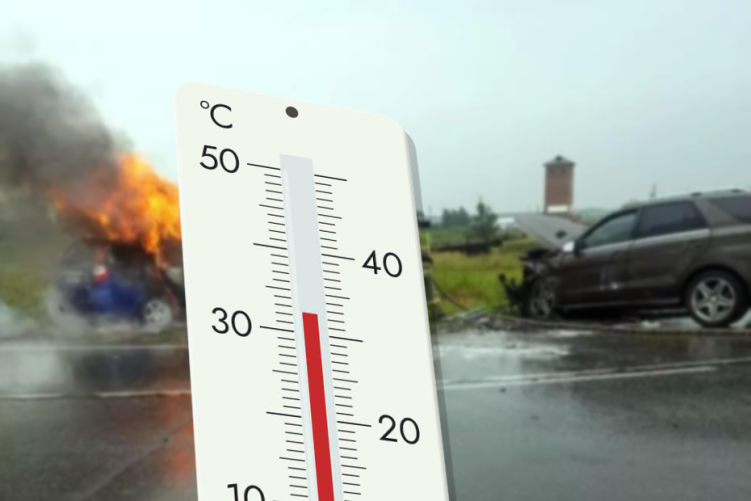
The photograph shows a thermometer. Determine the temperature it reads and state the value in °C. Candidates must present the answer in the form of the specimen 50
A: 32.5
